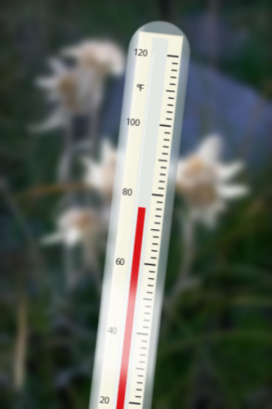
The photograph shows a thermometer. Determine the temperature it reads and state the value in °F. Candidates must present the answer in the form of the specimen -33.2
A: 76
